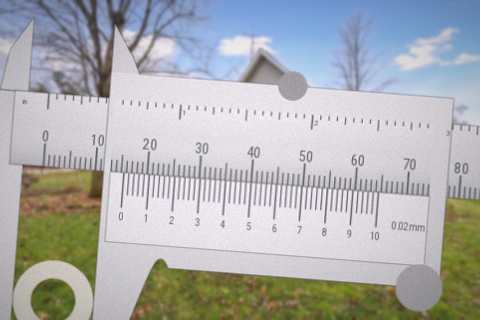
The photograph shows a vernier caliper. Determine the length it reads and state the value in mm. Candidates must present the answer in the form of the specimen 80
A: 15.5
